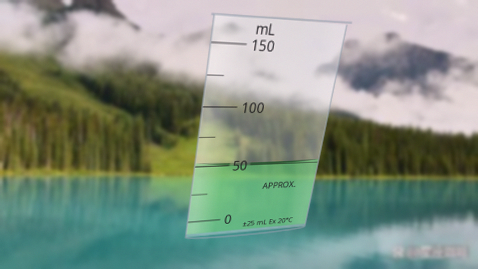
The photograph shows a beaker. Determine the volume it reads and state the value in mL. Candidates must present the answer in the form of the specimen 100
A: 50
